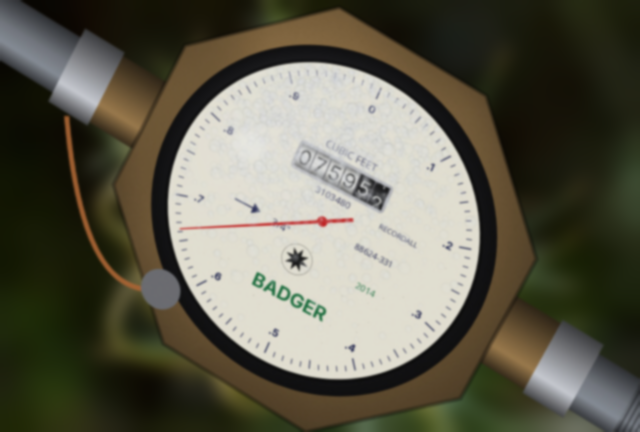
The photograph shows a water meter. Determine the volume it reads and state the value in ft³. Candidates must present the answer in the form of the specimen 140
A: 75951.66
